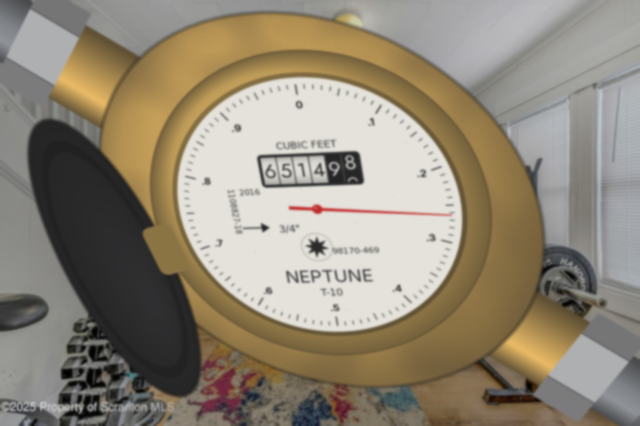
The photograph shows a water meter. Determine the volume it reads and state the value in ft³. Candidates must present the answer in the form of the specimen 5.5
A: 651498.26
